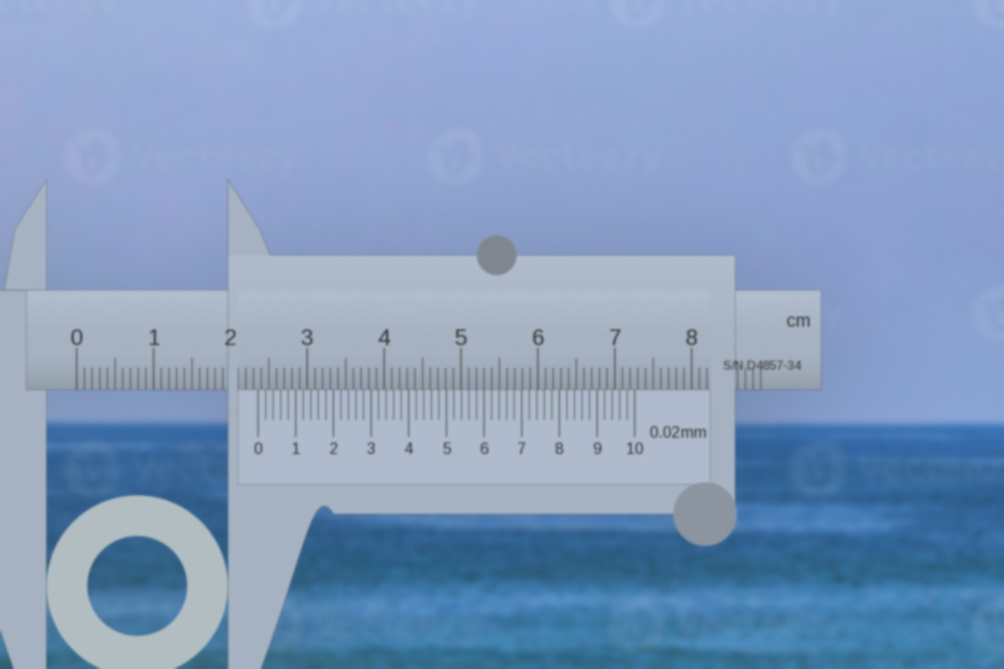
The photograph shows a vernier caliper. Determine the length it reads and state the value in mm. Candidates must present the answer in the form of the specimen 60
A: 23.6
